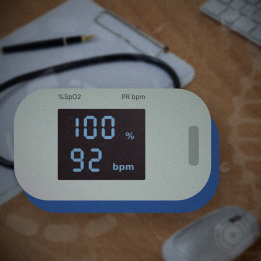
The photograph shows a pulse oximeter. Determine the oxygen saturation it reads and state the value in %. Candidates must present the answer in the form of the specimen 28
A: 100
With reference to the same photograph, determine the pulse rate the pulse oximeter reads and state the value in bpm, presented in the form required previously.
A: 92
